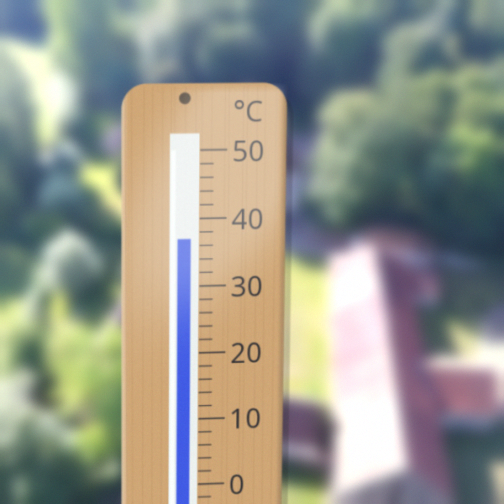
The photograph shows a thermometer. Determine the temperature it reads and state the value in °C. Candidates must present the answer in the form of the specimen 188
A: 37
